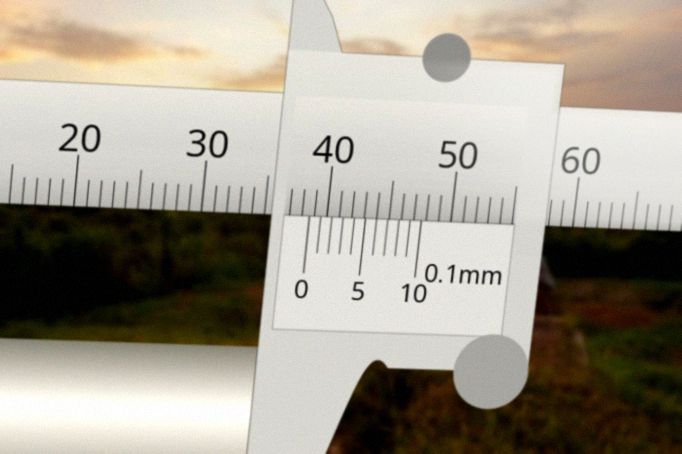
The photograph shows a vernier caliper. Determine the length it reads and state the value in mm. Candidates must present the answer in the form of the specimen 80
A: 38.6
